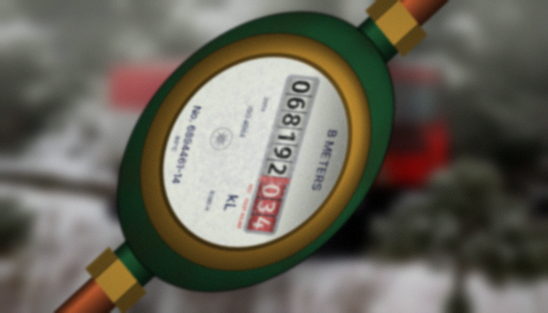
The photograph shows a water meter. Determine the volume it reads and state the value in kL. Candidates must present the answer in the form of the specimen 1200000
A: 68192.034
